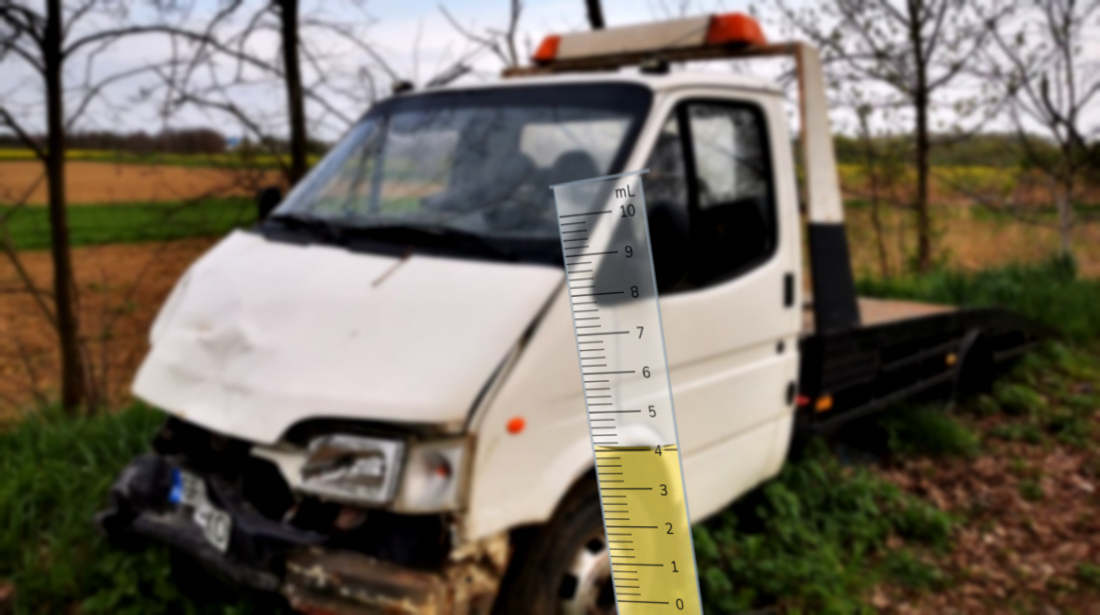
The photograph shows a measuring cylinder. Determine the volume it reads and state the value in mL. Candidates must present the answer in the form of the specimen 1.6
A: 4
